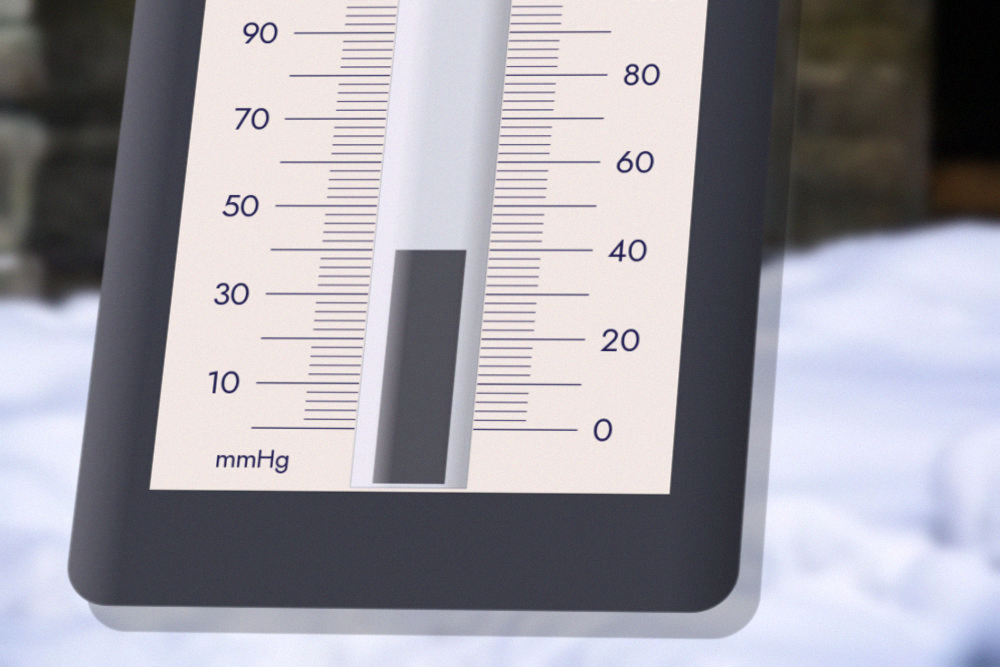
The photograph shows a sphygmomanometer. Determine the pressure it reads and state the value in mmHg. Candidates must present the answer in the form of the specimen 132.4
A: 40
